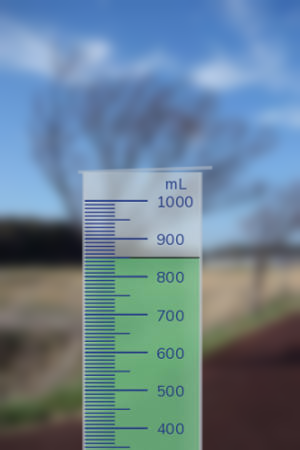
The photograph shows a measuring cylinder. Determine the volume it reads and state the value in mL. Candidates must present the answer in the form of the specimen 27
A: 850
